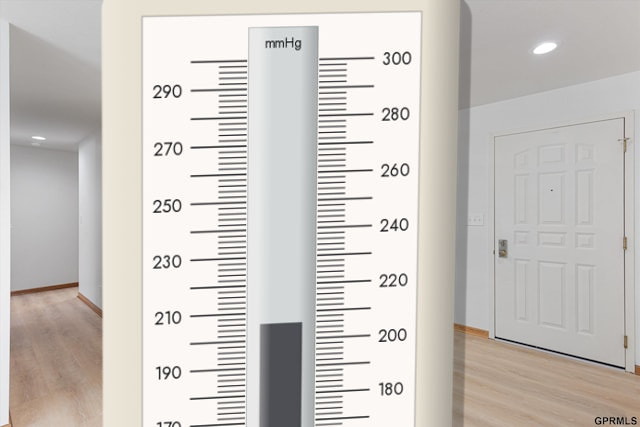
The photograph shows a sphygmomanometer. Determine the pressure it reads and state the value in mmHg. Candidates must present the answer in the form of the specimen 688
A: 206
